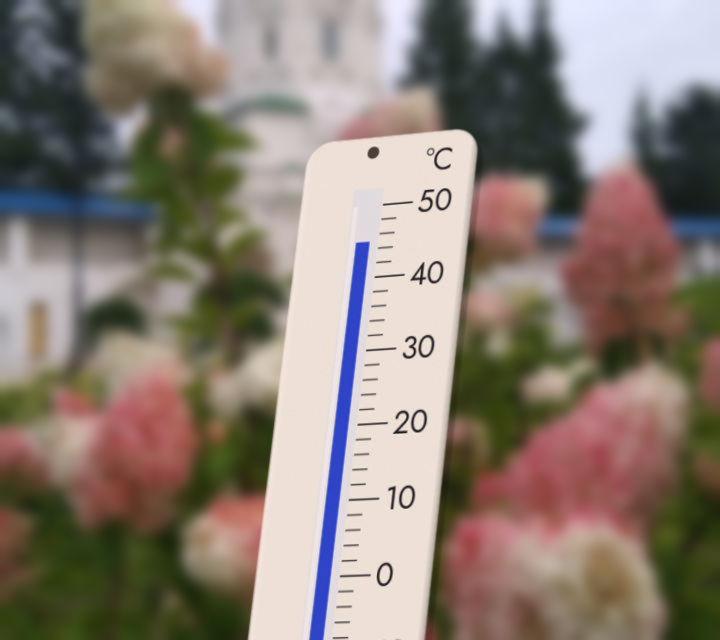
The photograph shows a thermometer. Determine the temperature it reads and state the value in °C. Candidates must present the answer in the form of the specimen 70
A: 45
